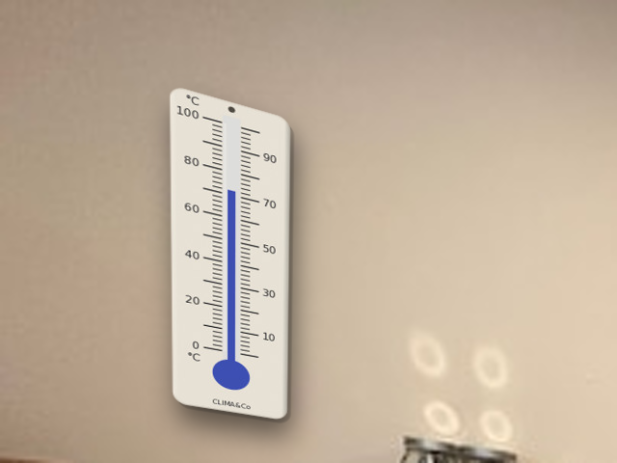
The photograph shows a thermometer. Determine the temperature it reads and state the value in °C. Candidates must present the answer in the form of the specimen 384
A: 72
